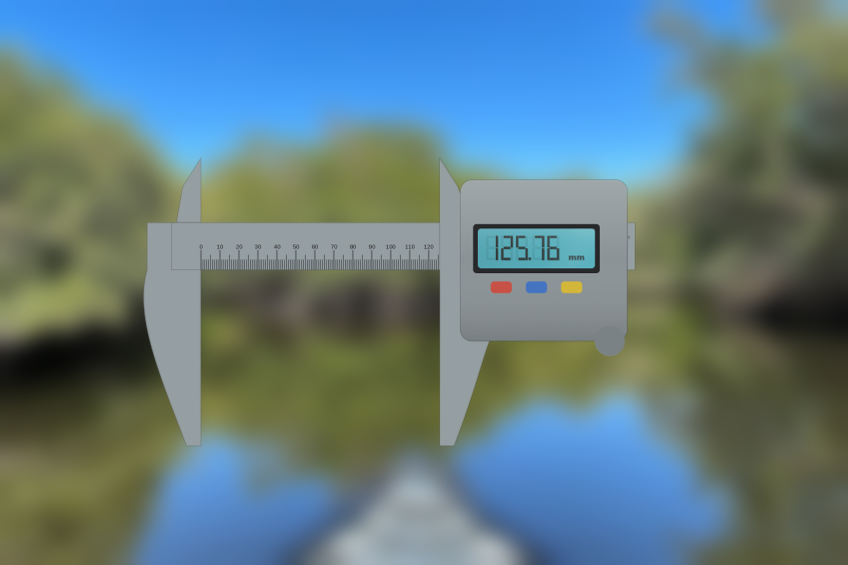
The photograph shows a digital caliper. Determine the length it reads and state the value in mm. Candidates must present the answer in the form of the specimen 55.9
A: 125.76
